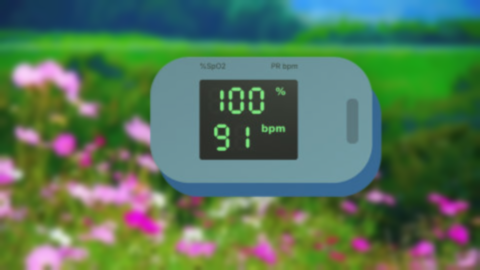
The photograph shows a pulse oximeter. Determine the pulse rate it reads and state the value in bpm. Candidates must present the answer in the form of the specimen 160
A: 91
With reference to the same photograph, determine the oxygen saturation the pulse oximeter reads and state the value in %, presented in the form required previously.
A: 100
